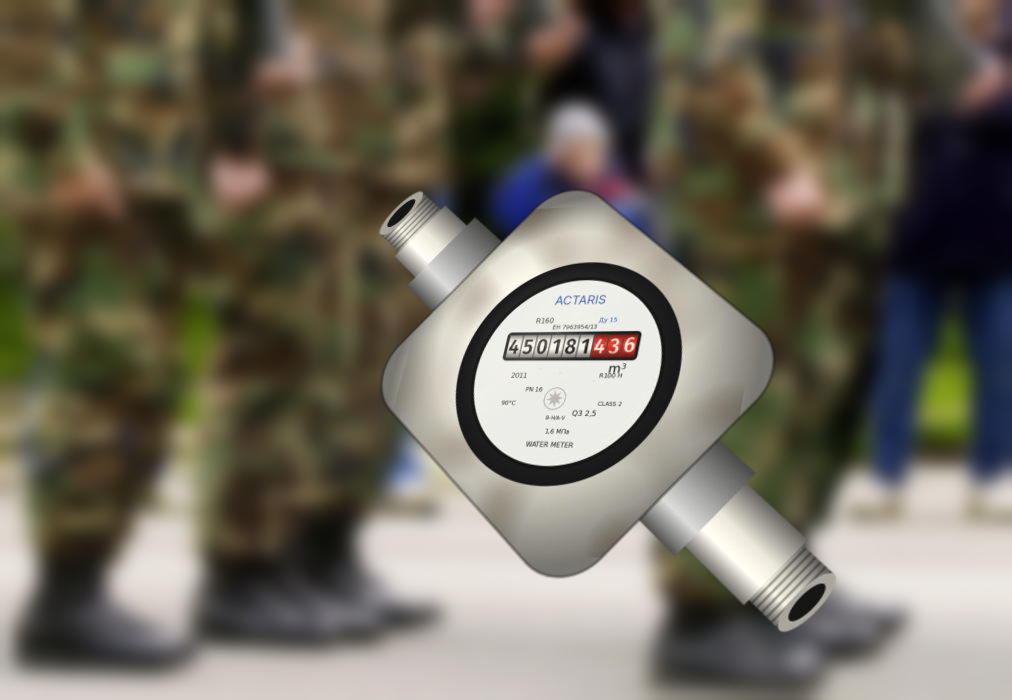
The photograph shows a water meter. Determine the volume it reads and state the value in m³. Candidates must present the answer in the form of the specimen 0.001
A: 450181.436
